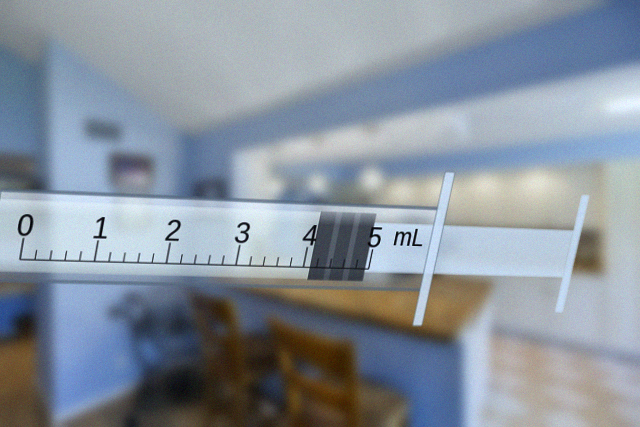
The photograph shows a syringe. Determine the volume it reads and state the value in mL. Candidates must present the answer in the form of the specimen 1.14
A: 4.1
